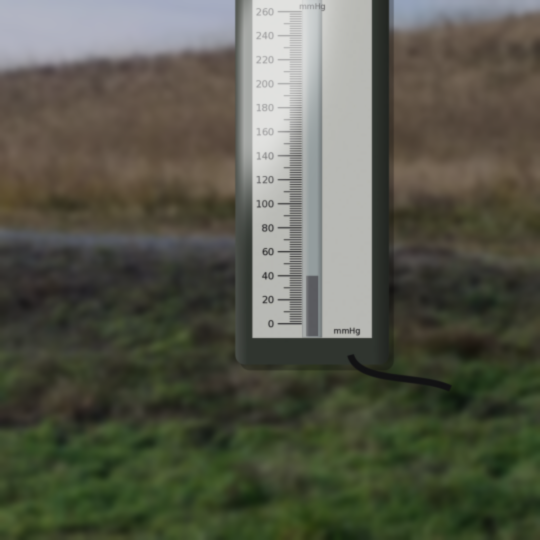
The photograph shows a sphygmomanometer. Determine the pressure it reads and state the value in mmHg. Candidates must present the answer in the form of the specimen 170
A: 40
